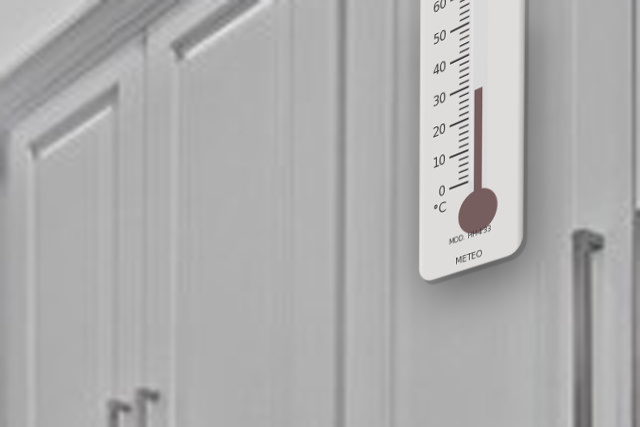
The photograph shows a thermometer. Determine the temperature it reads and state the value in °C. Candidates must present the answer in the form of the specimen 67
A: 28
